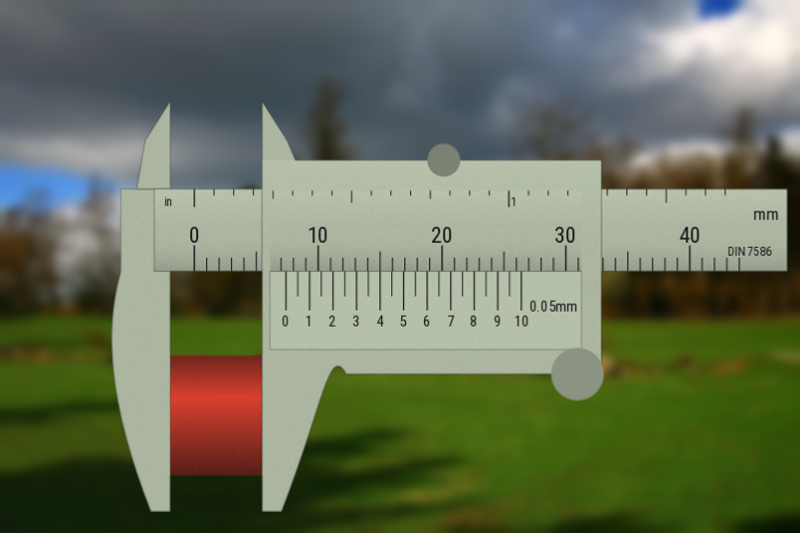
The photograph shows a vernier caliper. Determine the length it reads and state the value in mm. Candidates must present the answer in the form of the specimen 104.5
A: 7.4
